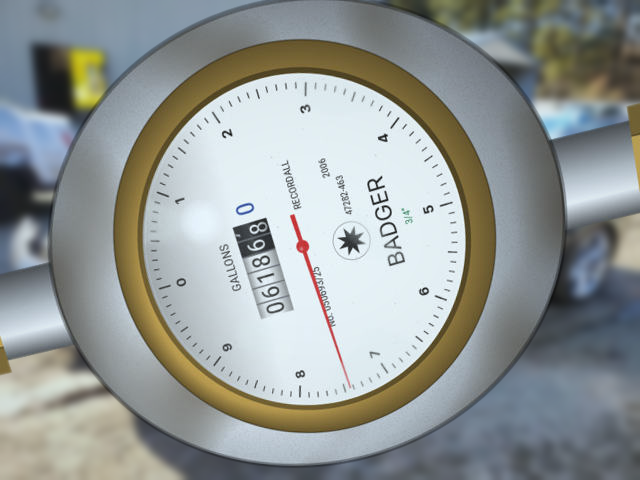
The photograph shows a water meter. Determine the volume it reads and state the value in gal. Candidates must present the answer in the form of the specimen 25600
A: 618677.4
